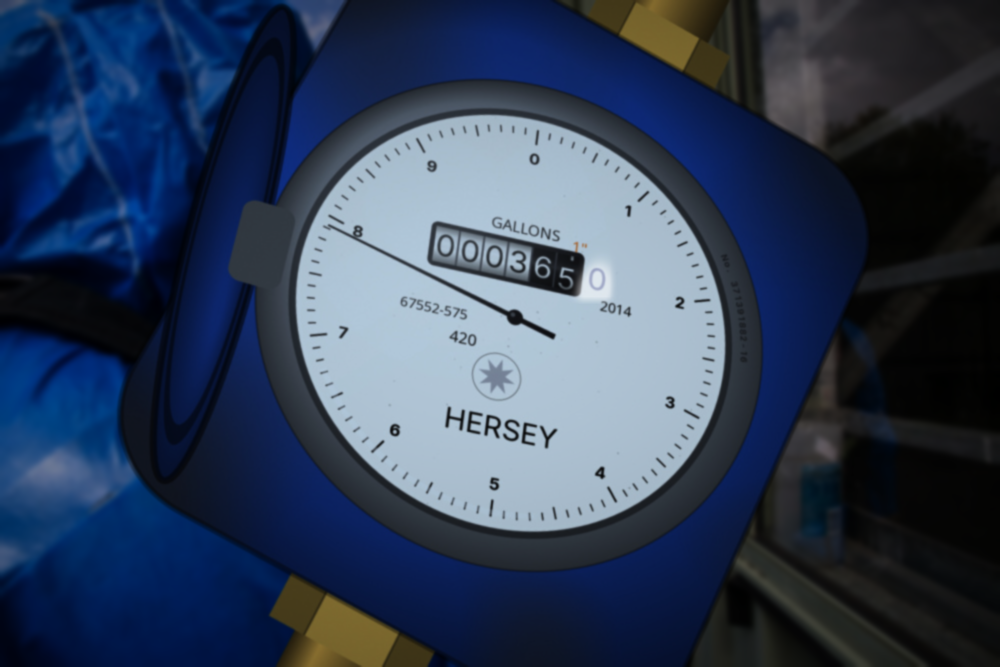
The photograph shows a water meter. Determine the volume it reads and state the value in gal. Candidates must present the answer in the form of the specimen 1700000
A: 3647.9
